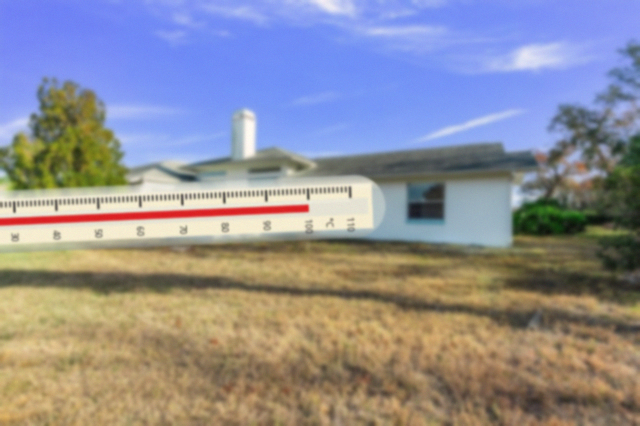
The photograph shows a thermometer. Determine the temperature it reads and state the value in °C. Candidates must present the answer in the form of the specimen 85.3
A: 100
